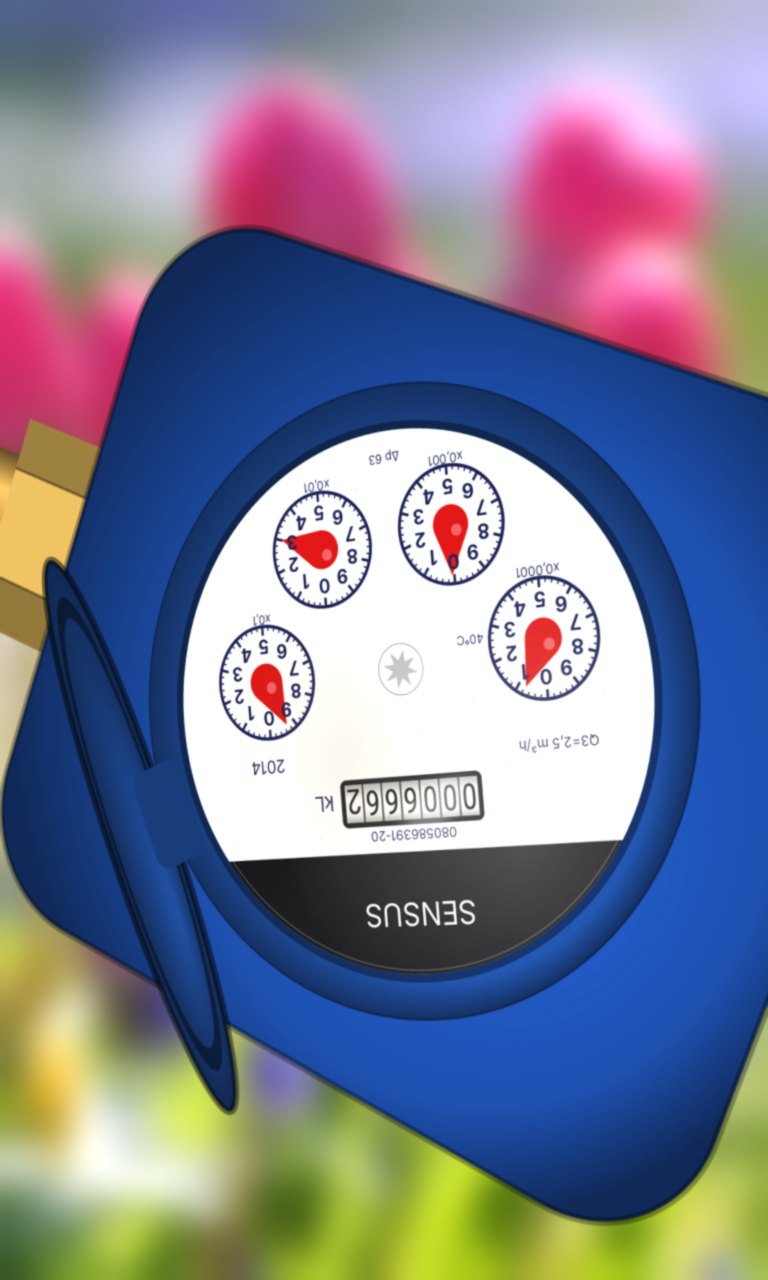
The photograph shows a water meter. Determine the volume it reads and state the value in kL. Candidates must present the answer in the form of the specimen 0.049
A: 6661.9300
